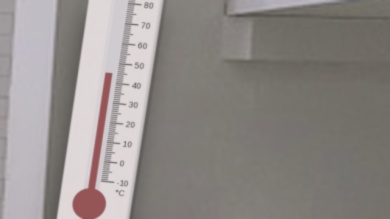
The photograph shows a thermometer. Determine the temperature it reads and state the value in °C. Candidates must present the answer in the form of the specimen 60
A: 45
